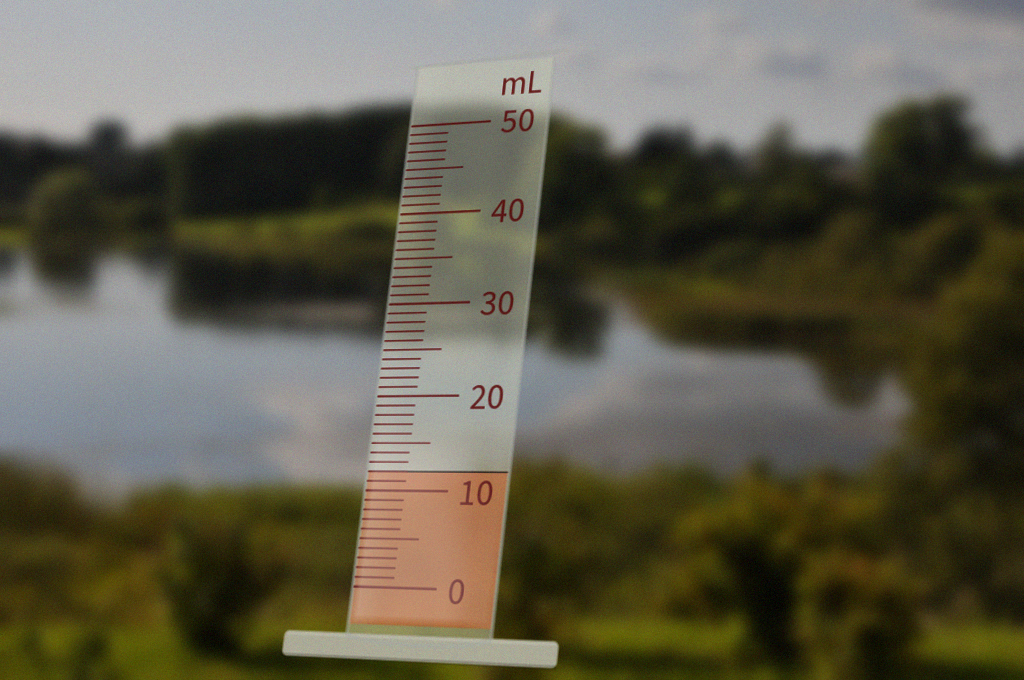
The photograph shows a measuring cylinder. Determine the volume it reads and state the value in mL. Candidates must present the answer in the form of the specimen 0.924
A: 12
